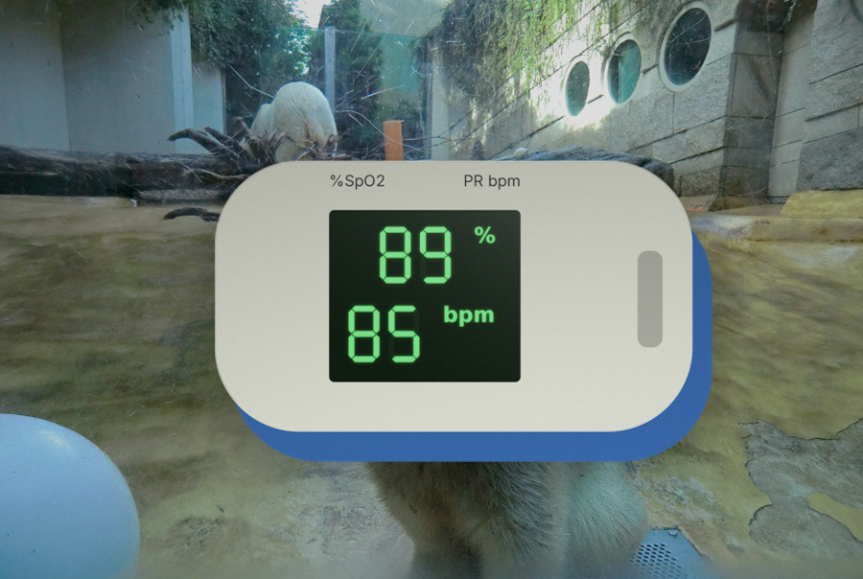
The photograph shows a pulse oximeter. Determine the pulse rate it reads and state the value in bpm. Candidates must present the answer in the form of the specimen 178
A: 85
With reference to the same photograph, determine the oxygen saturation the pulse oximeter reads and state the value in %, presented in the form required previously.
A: 89
